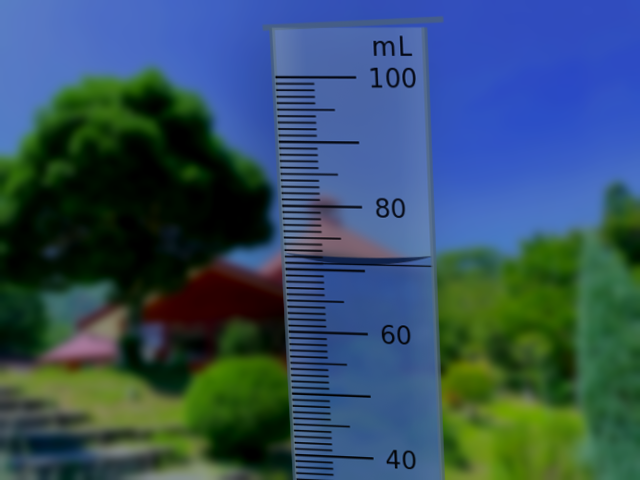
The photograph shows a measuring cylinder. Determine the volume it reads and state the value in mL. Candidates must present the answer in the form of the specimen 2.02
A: 71
